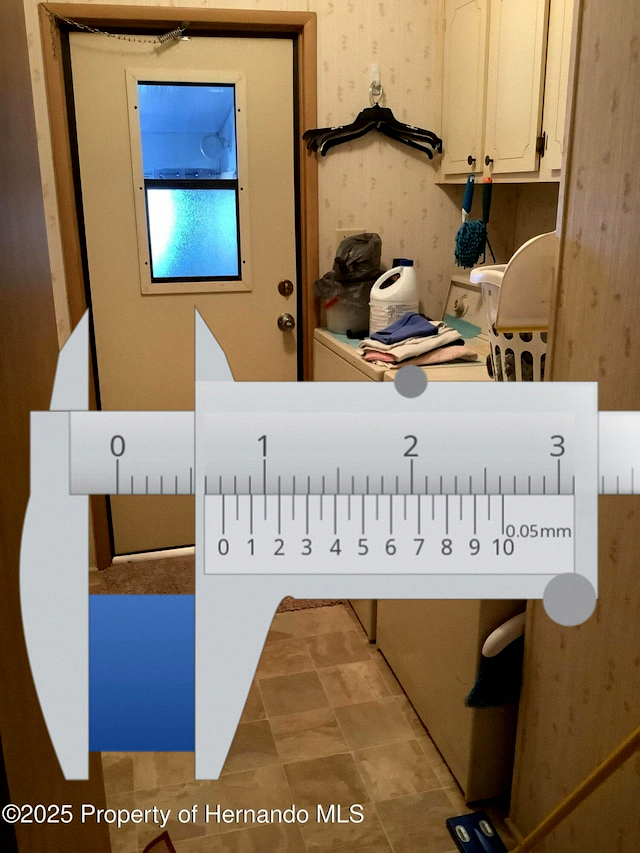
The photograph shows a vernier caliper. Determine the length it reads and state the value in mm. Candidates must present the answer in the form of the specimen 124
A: 7.2
